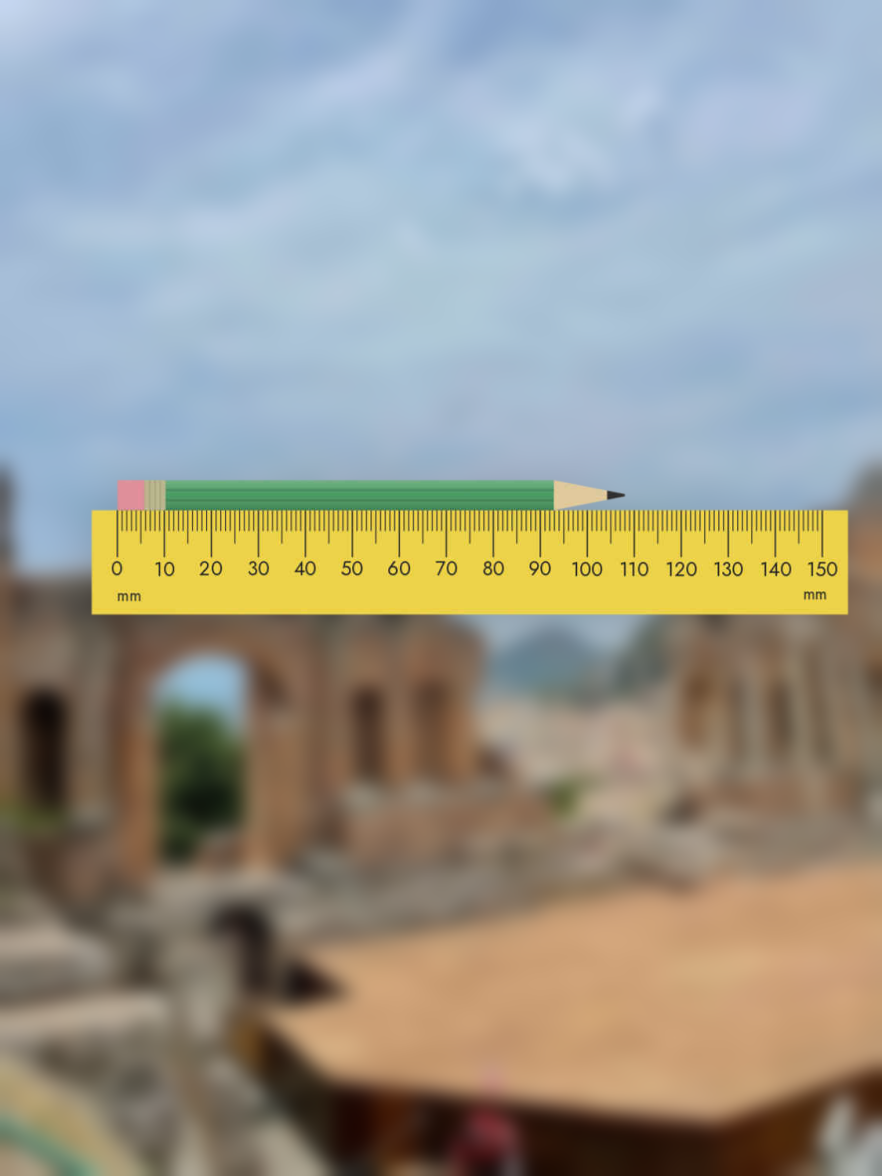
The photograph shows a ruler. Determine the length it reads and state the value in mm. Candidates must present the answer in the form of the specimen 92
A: 108
